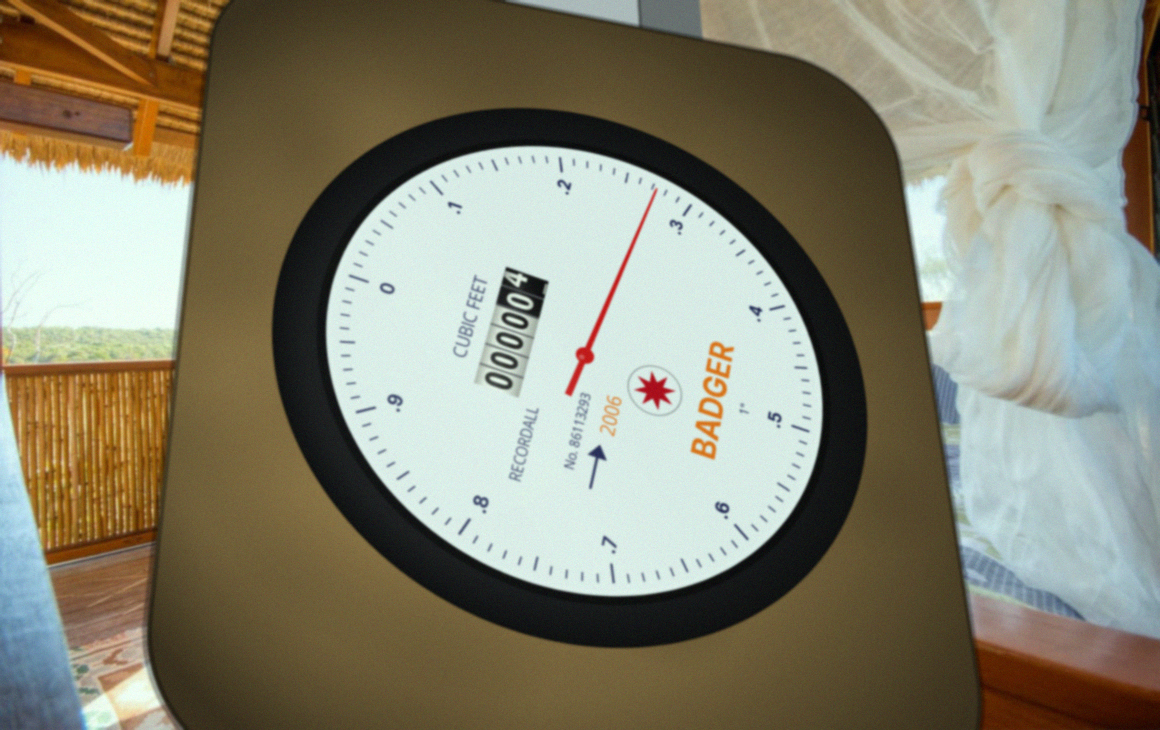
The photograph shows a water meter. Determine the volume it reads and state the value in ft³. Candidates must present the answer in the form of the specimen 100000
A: 4.27
